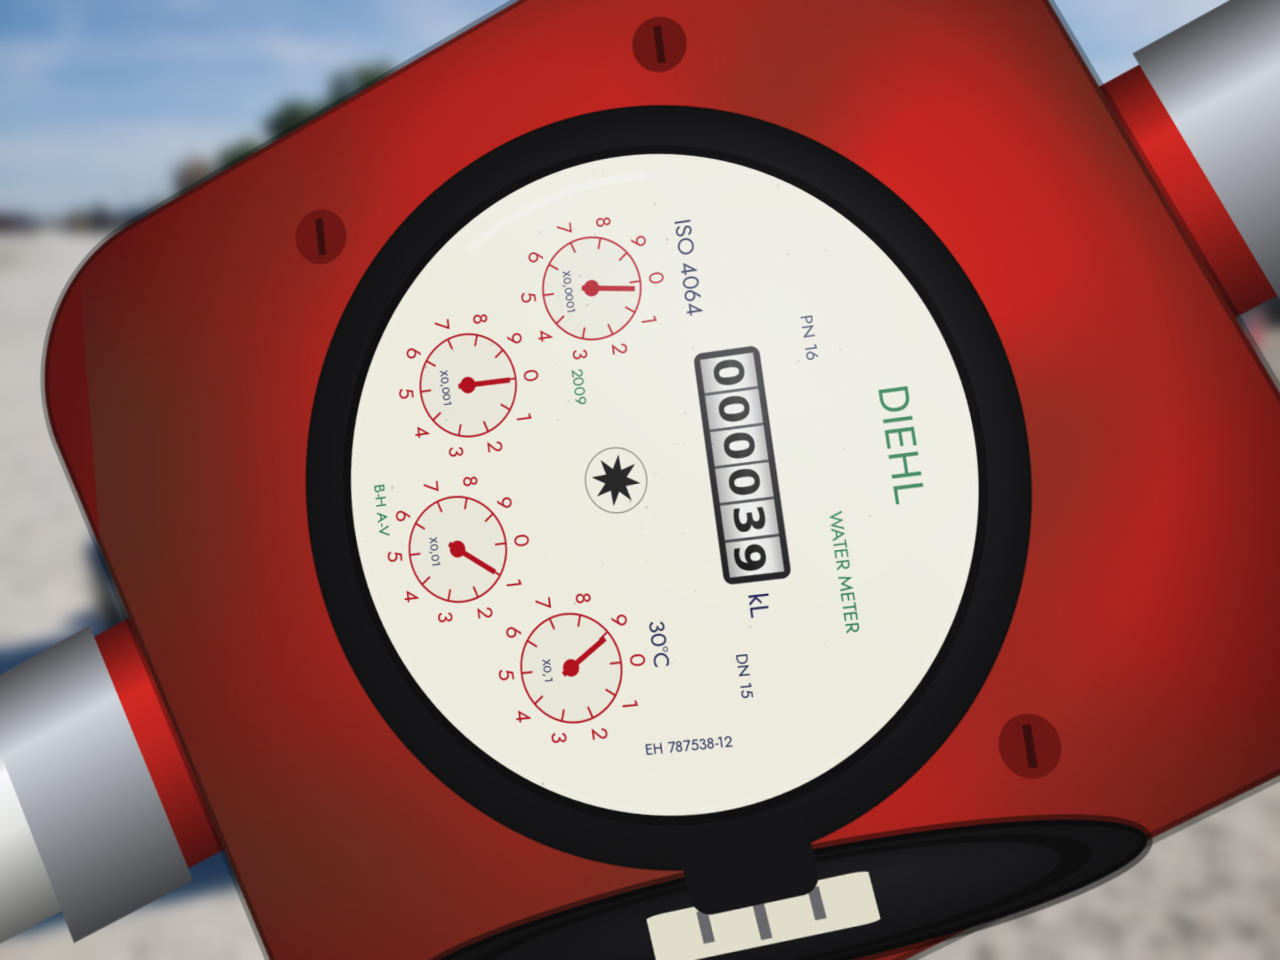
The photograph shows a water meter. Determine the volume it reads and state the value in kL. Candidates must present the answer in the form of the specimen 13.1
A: 38.9100
